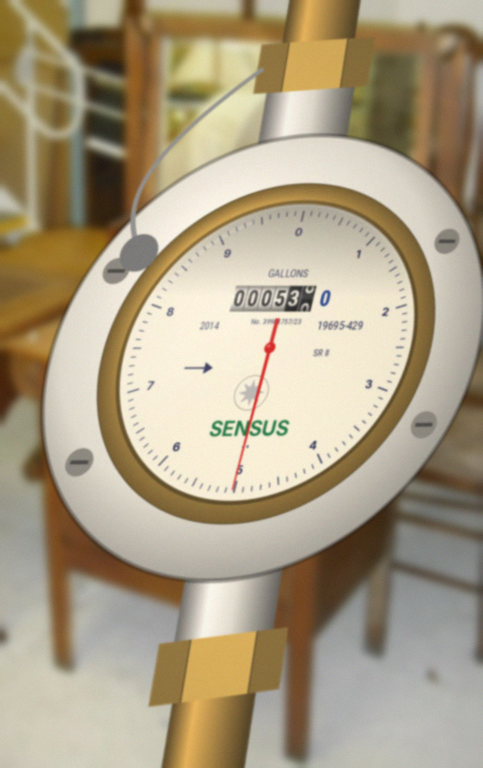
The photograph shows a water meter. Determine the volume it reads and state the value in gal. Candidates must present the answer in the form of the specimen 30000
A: 5385.0
